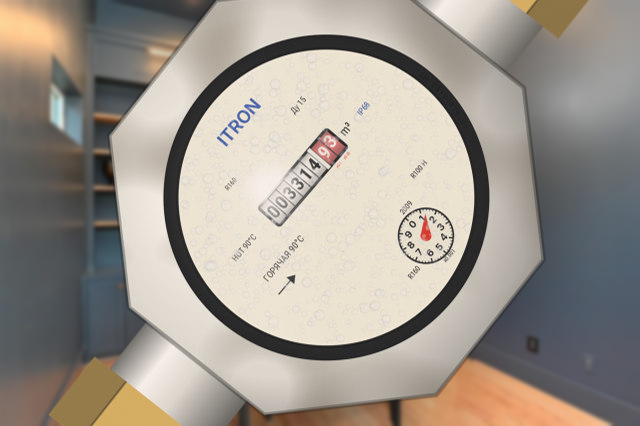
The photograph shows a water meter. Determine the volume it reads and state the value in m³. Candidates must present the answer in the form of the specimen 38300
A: 3314.931
